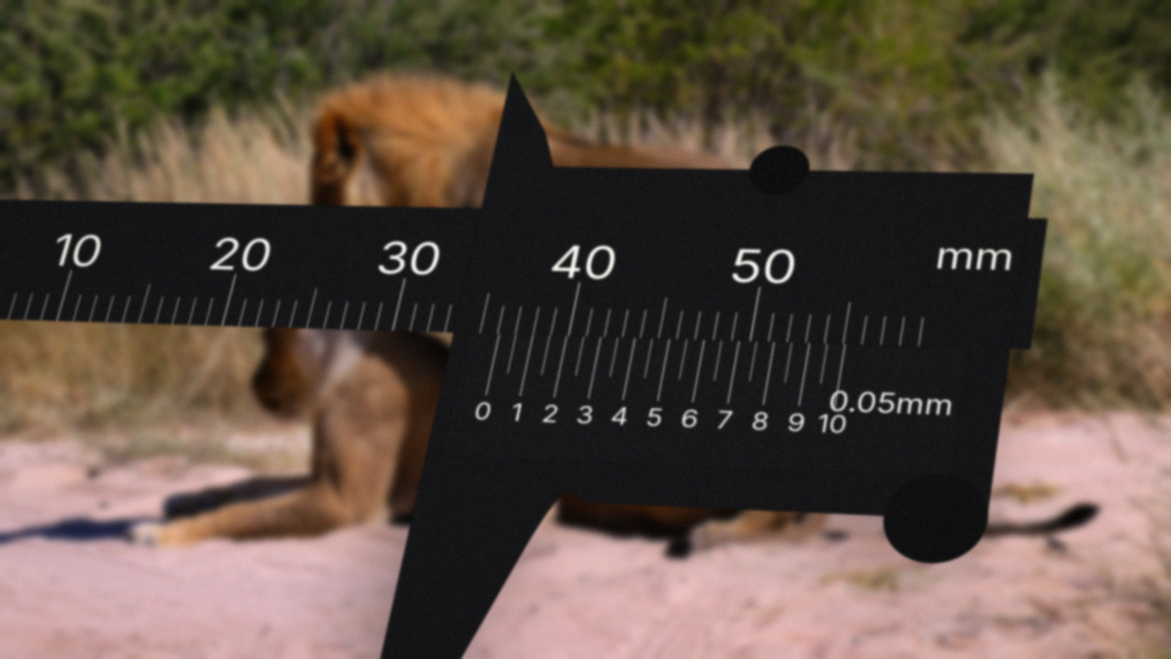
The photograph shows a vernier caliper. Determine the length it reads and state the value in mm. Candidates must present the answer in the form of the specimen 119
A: 36.1
